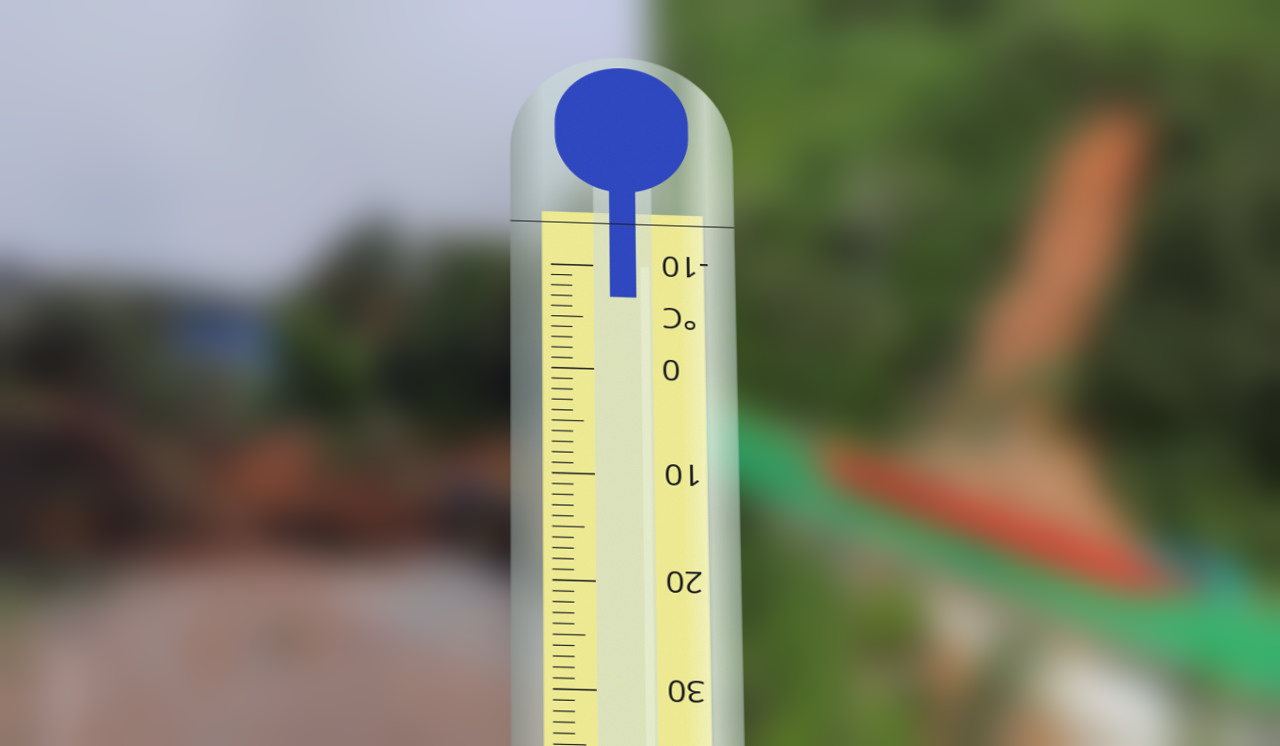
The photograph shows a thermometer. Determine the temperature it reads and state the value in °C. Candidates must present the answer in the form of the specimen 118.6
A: -7
